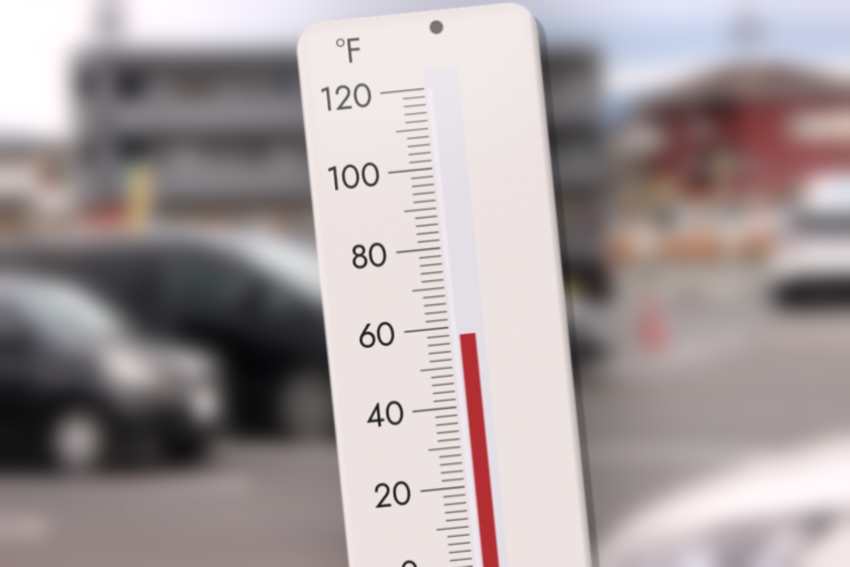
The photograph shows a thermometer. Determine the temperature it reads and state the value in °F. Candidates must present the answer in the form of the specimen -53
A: 58
